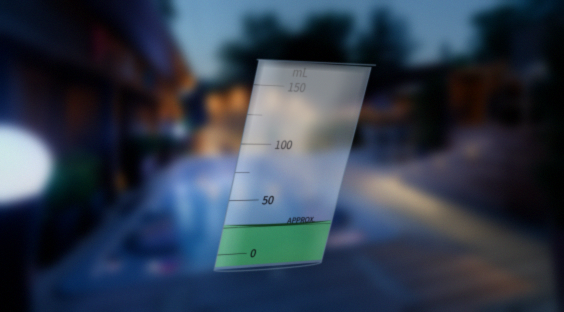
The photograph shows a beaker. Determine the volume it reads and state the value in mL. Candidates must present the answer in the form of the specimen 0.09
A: 25
